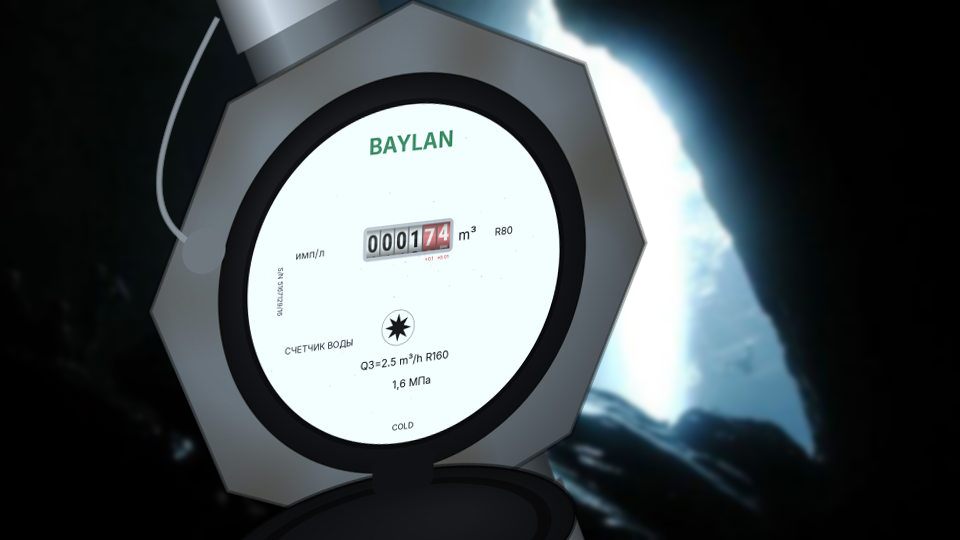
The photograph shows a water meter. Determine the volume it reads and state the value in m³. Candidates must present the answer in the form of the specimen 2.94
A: 1.74
